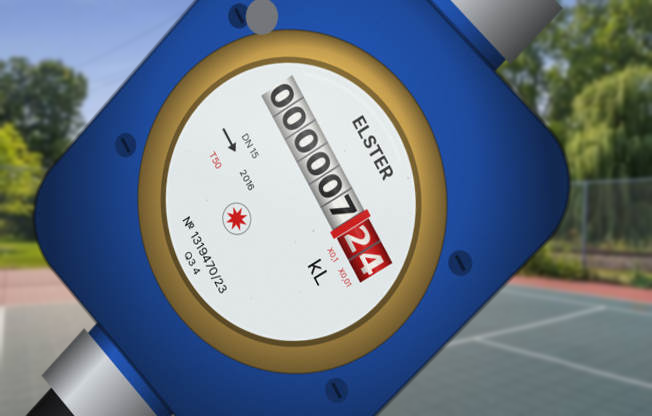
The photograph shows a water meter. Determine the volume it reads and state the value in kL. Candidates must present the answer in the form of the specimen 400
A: 7.24
